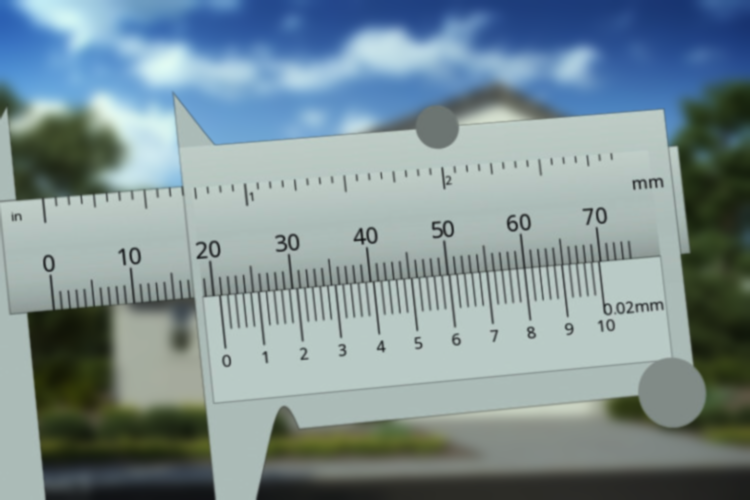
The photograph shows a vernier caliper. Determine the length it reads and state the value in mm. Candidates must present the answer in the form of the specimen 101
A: 20.8
